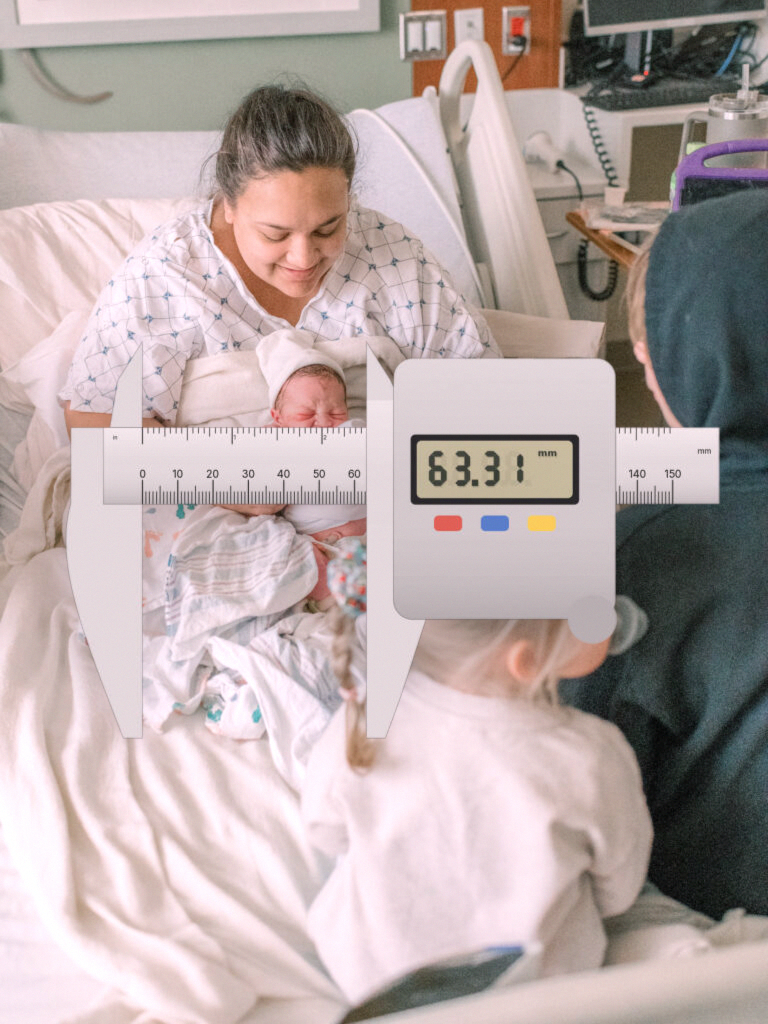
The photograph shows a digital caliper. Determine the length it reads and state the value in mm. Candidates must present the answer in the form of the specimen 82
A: 63.31
